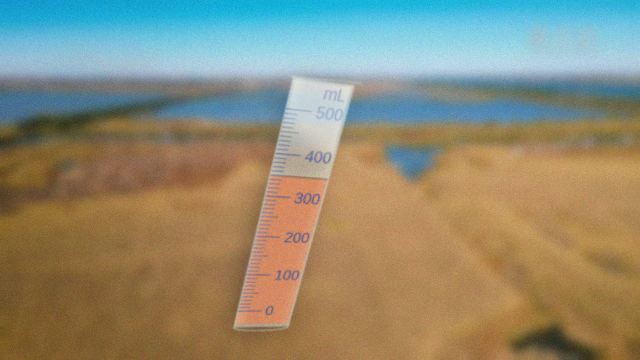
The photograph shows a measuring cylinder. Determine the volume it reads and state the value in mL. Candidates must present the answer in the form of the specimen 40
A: 350
